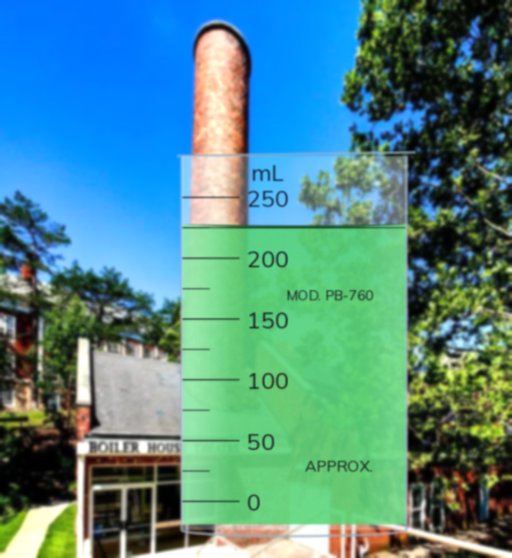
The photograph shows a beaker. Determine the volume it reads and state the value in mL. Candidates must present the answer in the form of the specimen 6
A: 225
